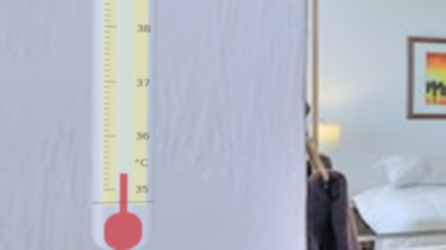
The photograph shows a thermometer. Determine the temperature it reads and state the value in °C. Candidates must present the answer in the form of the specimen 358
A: 35.3
